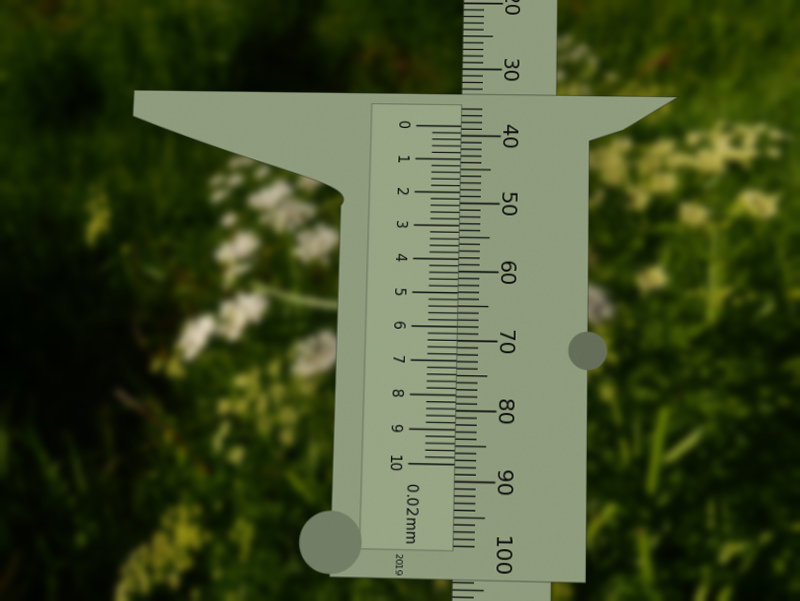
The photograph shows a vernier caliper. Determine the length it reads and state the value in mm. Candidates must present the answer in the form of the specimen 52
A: 38.6
